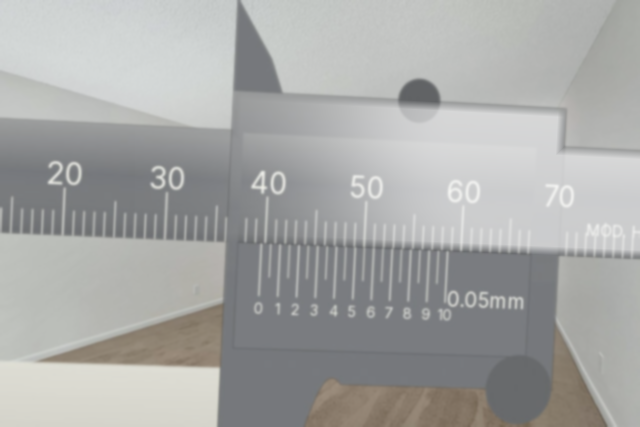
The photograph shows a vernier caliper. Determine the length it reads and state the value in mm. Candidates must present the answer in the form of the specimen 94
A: 39.6
